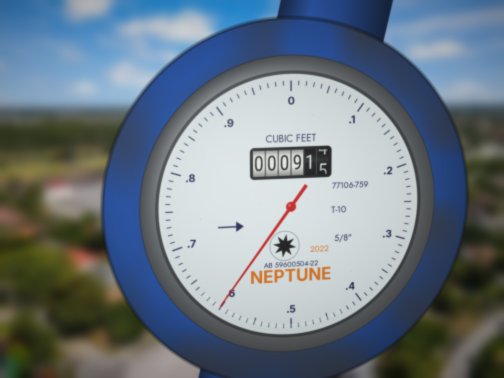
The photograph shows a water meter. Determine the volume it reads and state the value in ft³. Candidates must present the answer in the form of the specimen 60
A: 914.60
